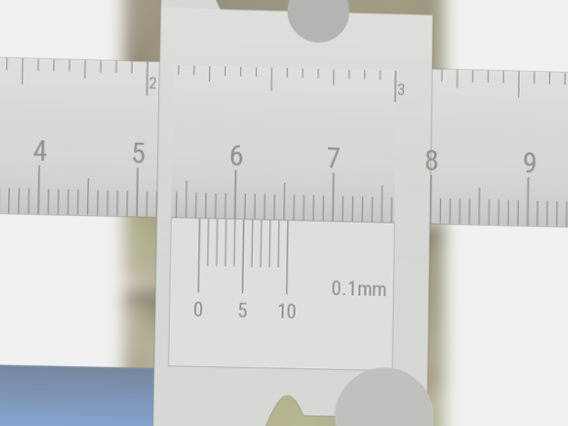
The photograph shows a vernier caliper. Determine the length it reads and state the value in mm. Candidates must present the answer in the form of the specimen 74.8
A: 56.4
